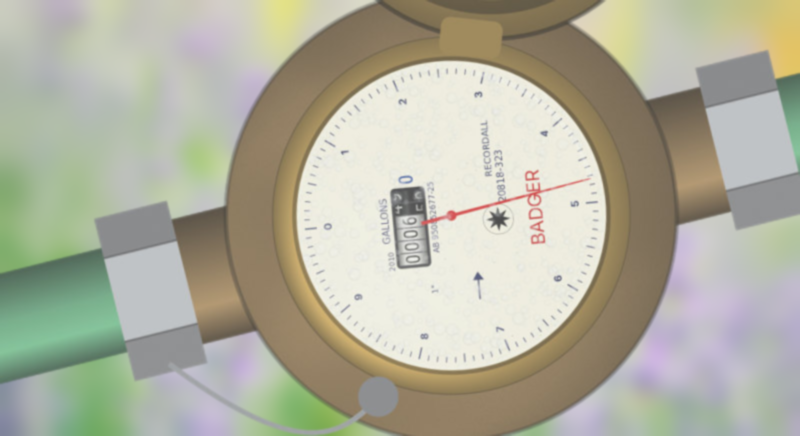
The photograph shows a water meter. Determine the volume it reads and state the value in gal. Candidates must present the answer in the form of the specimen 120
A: 6494.7
